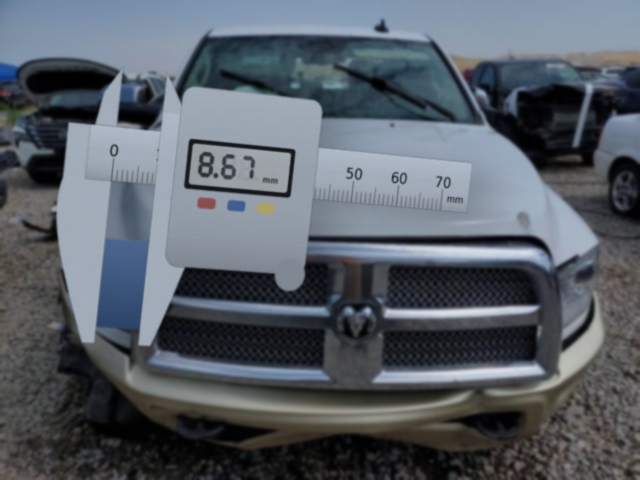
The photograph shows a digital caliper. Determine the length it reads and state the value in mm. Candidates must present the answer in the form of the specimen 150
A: 8.67
